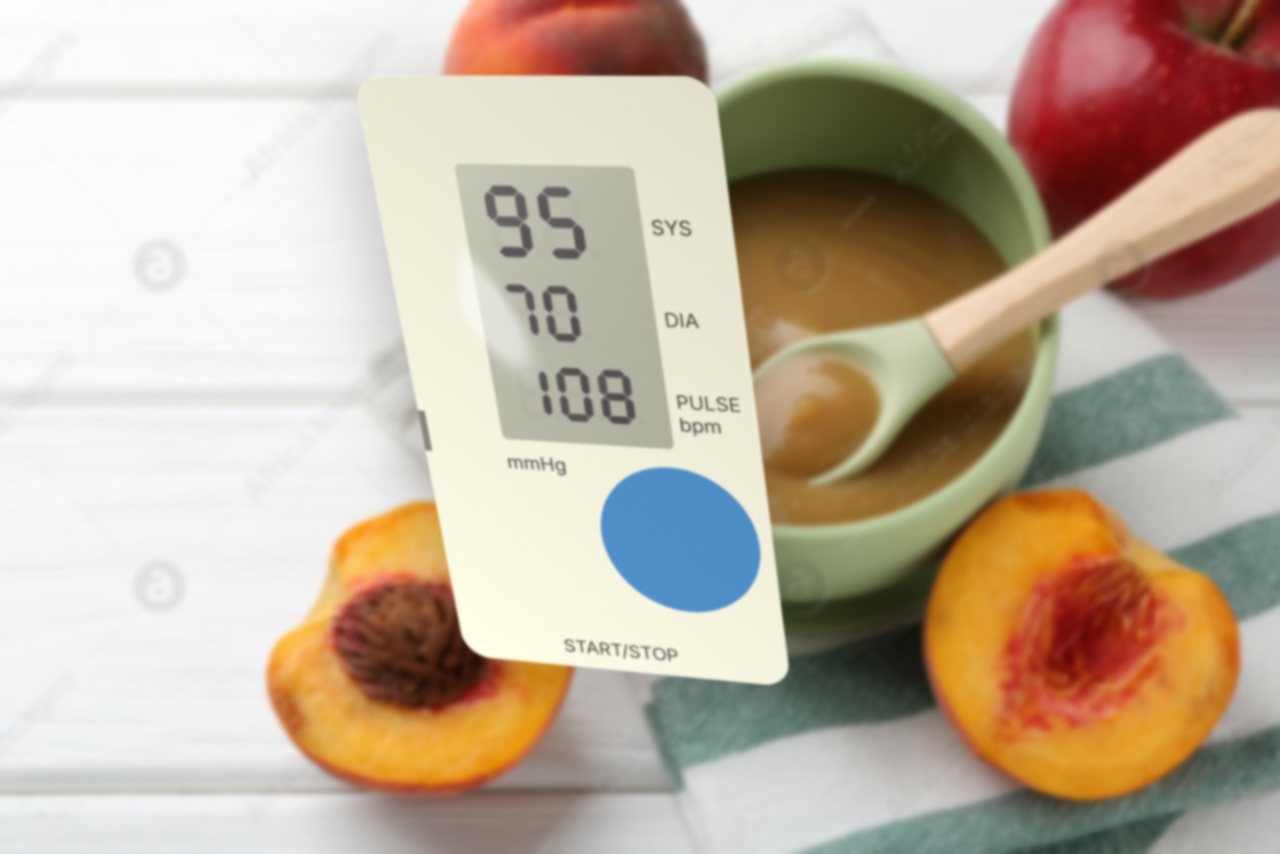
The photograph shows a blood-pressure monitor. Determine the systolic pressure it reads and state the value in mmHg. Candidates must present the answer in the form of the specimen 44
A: 95
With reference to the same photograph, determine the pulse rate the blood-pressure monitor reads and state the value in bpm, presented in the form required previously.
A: 108
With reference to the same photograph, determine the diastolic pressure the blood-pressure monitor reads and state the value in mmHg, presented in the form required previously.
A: 70
